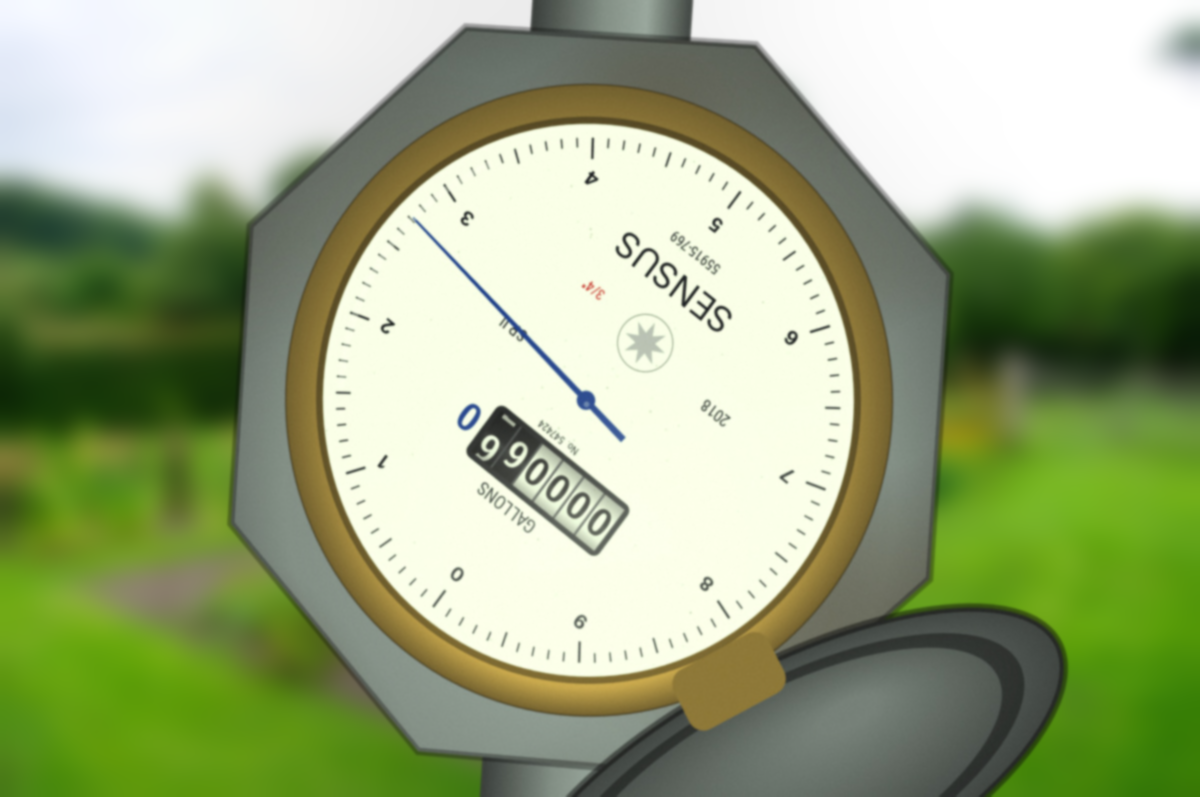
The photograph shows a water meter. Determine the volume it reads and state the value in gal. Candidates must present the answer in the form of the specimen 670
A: 662.7
